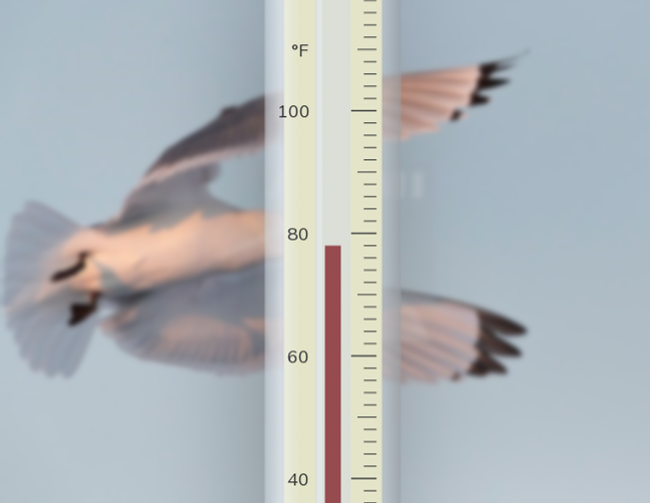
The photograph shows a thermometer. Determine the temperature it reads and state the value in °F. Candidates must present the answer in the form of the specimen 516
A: 78
